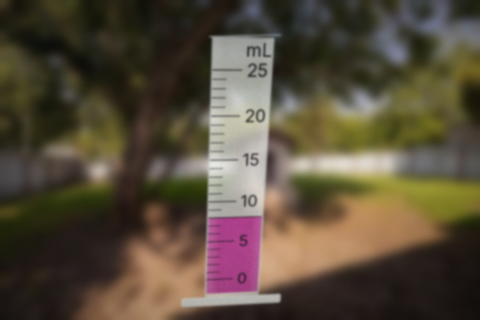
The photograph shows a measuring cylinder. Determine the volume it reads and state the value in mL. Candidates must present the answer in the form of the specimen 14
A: 8
